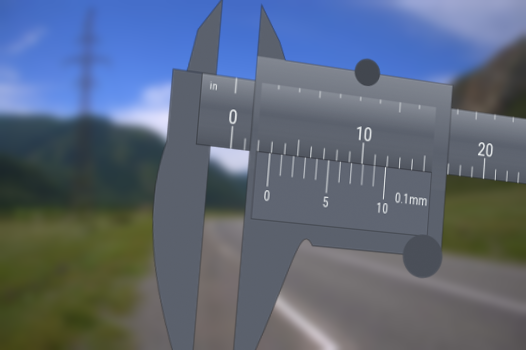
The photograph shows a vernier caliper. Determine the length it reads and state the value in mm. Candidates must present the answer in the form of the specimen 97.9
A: 2.9
